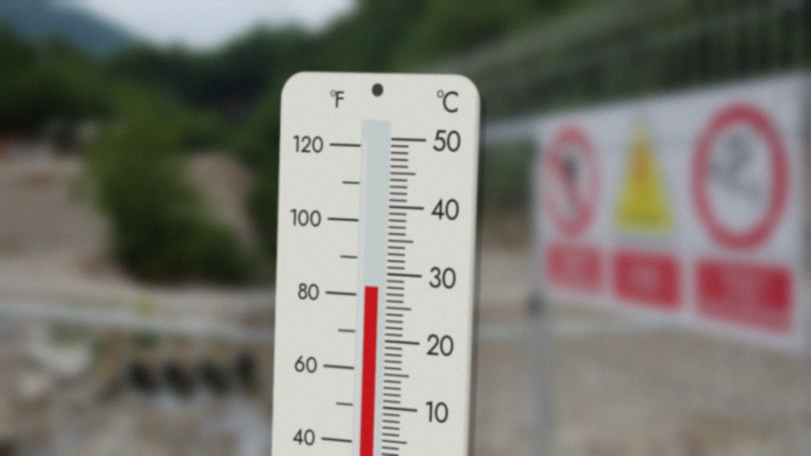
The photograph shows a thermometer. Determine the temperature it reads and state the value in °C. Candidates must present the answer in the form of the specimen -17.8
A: 28
